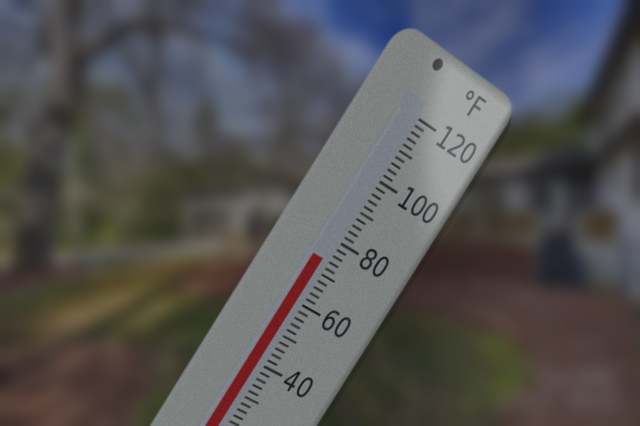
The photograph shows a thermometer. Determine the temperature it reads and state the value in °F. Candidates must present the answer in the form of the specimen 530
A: 74
